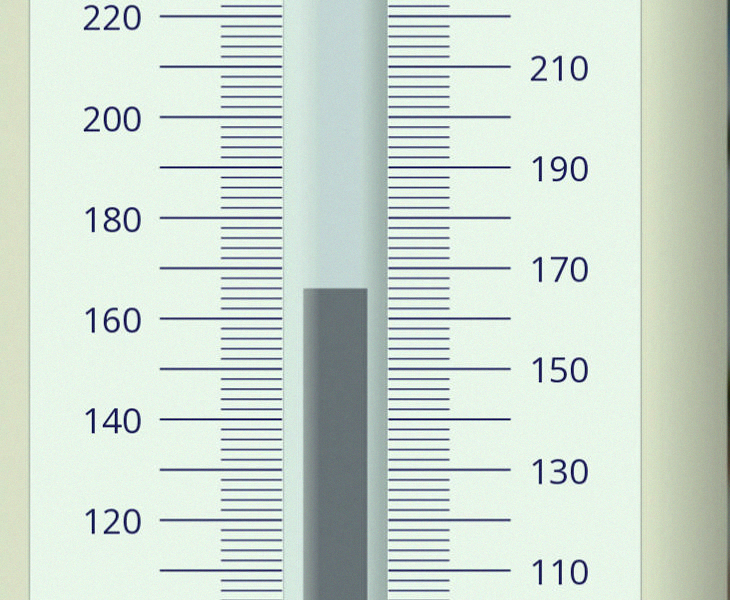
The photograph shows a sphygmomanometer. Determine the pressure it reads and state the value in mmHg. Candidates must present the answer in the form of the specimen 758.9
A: 166
